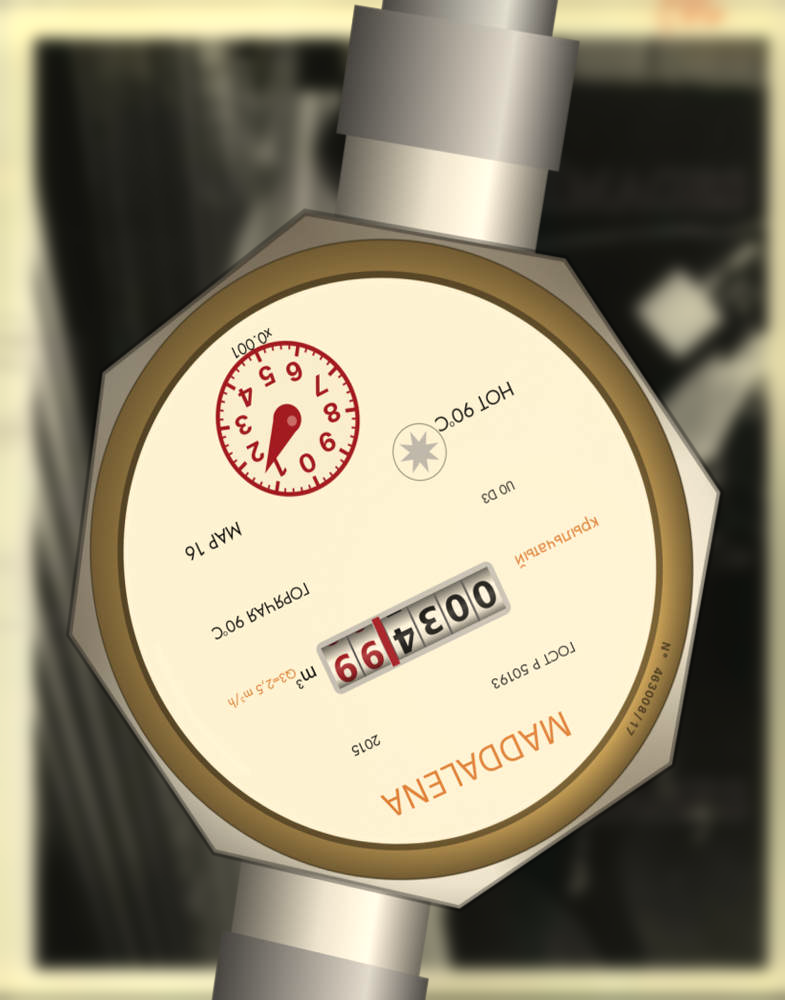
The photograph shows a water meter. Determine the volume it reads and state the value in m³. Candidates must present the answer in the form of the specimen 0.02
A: 34.991
